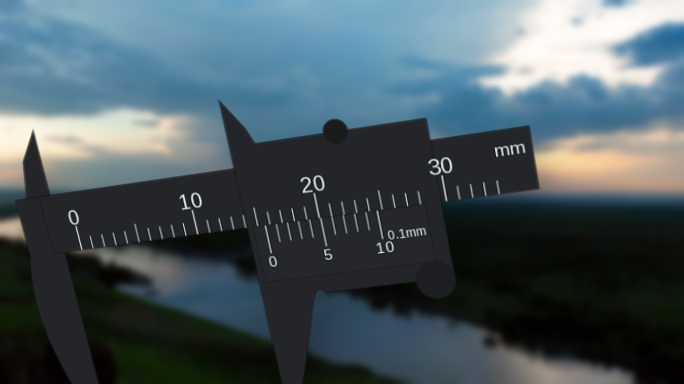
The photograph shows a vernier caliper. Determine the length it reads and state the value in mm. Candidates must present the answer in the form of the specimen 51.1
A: 15.6
